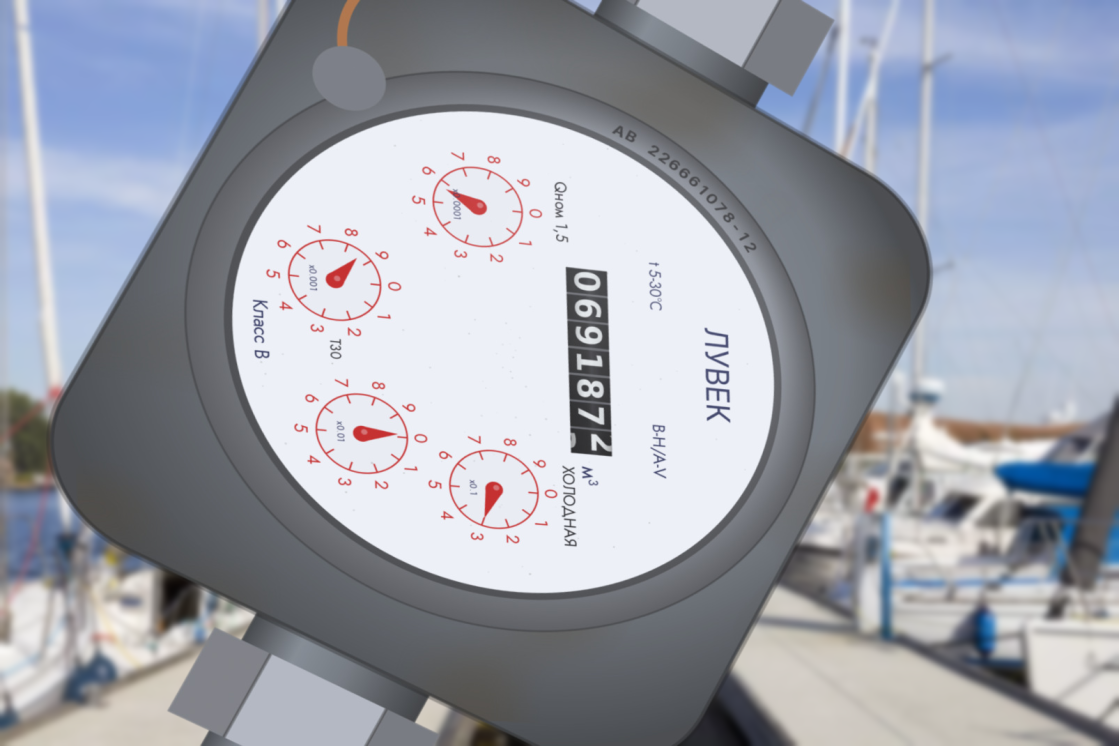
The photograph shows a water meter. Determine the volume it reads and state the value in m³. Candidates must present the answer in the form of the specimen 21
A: 691872.2985
